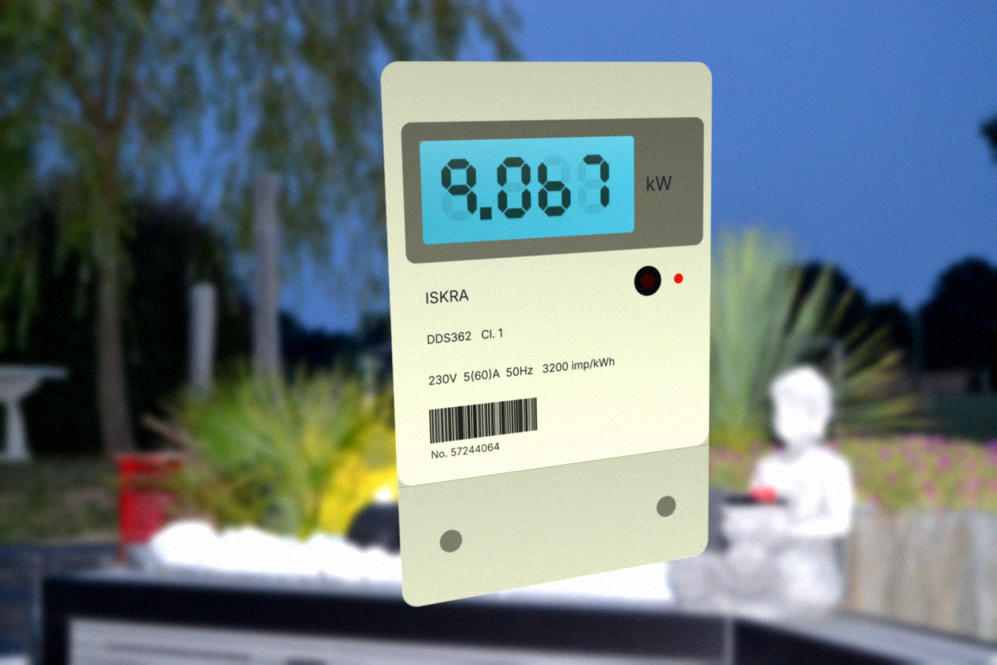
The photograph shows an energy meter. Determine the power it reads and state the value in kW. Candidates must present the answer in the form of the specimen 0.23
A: 9.067
